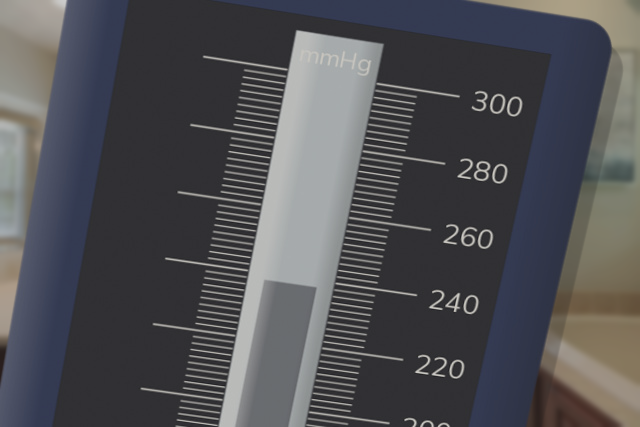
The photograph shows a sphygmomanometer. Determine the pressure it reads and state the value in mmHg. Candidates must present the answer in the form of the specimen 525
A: 238
